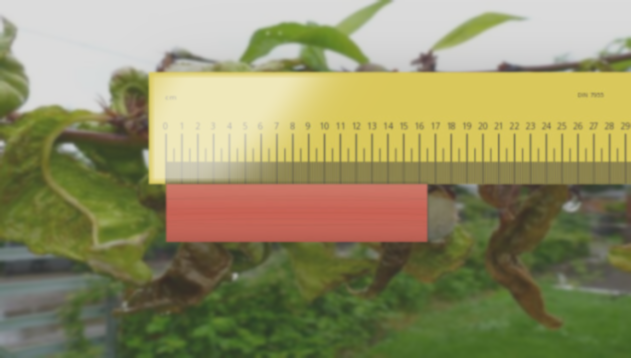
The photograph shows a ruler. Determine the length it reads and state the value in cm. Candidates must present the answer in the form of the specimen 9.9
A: 16.5
